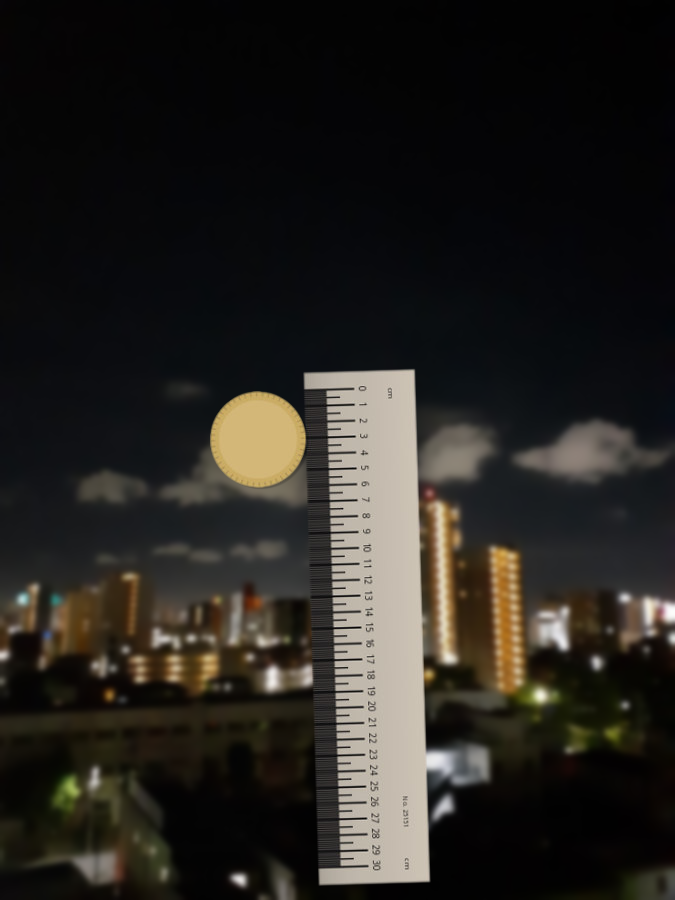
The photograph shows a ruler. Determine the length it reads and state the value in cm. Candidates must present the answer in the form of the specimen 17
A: 6
